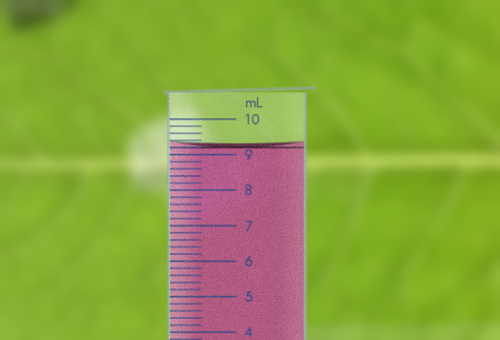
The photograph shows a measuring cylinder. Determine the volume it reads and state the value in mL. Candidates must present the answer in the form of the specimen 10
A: 9.2
